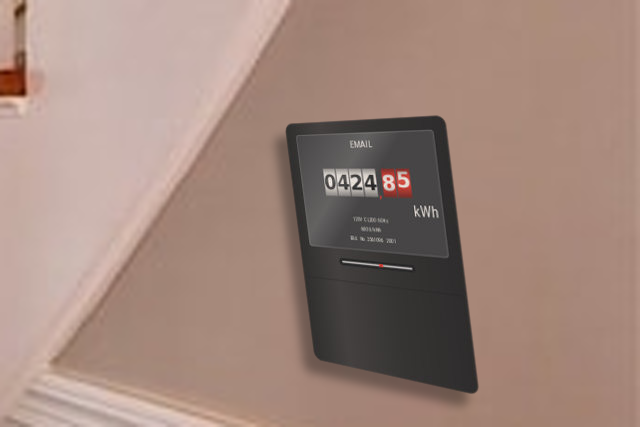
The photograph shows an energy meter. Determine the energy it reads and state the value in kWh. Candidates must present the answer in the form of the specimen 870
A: 424.85
